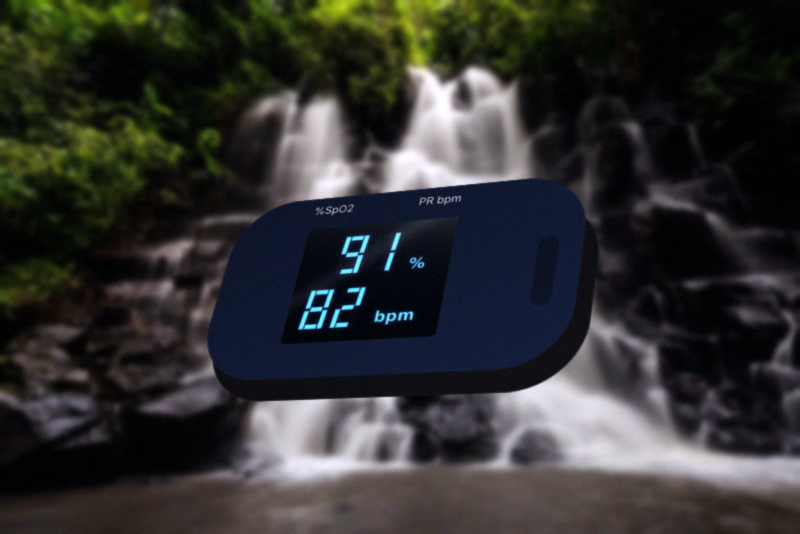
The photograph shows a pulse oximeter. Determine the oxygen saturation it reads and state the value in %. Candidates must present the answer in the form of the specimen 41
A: 91
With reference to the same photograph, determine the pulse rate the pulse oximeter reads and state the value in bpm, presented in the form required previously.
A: 82
